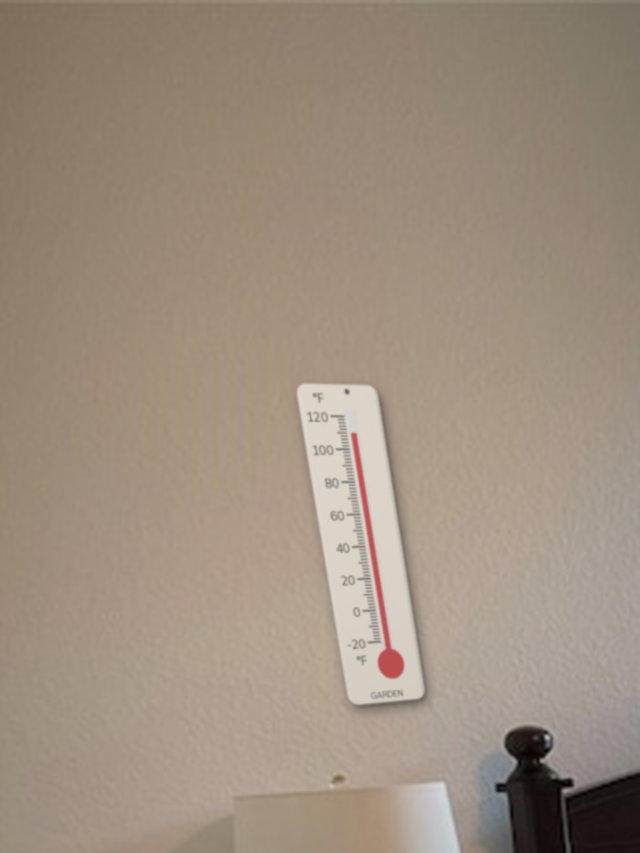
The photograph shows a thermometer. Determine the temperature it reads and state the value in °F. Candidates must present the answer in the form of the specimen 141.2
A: 110
